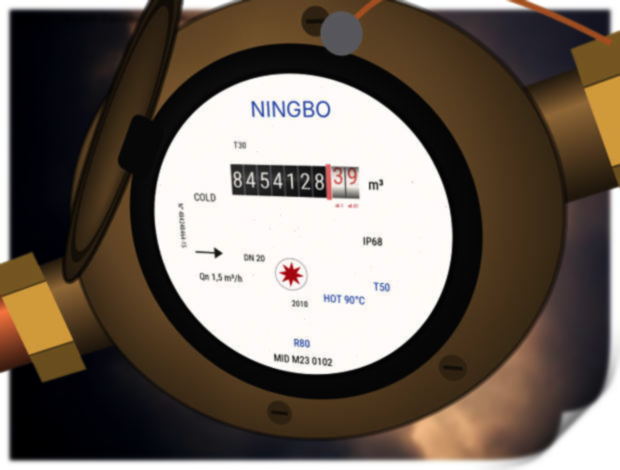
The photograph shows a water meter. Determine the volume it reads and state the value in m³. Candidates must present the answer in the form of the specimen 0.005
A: 8454128.39
